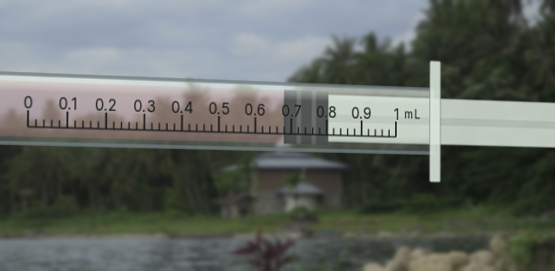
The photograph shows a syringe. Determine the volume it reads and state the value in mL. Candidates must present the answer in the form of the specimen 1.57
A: 0.68
